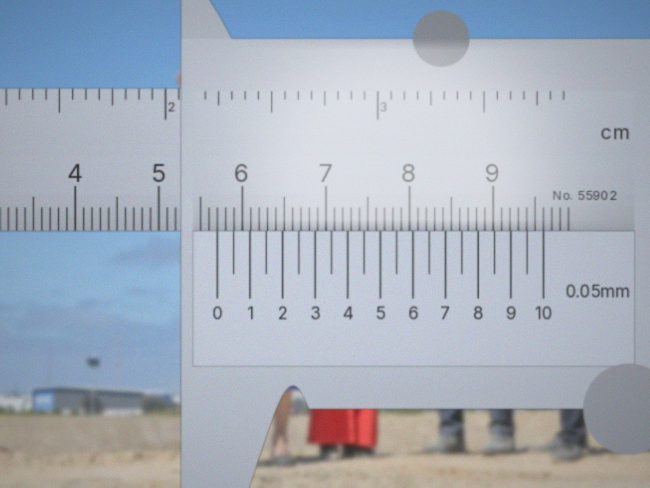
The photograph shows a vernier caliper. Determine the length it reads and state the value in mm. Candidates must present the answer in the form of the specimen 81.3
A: 57.0
